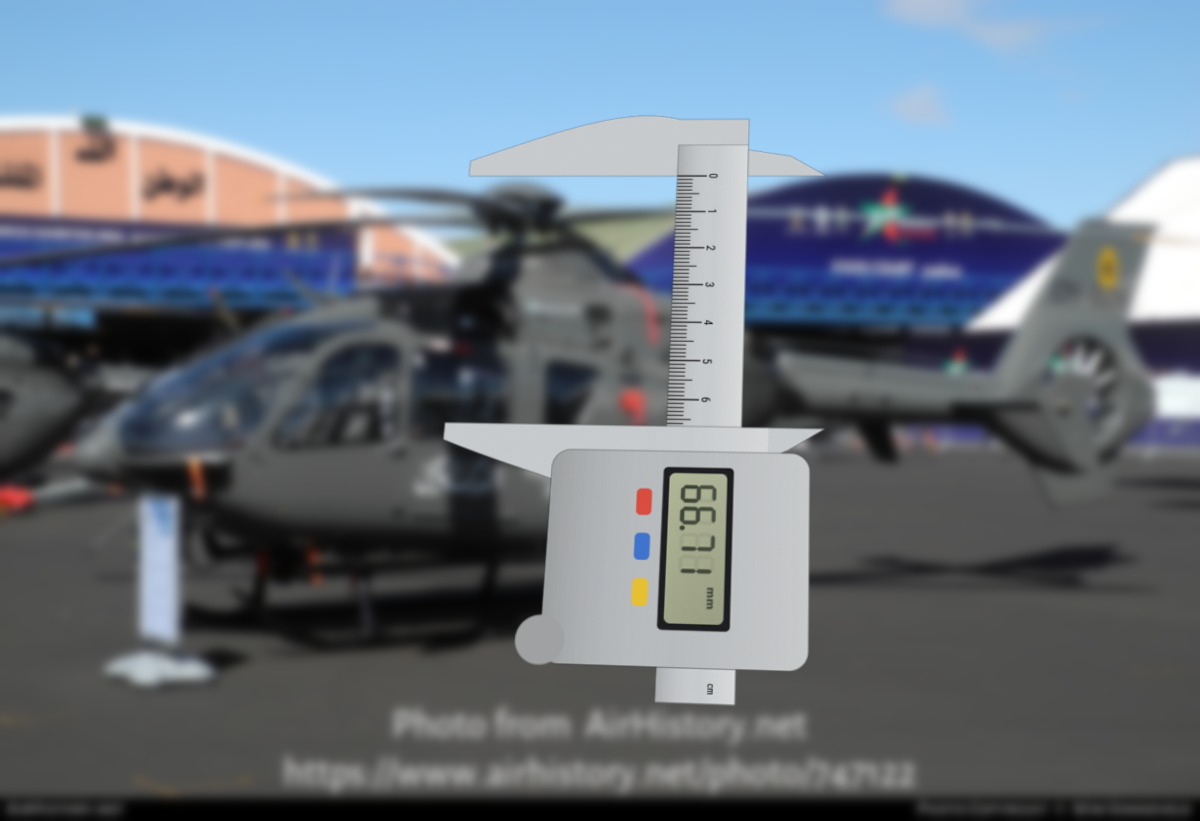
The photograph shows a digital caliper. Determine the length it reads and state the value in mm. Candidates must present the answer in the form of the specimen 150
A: 66.71
